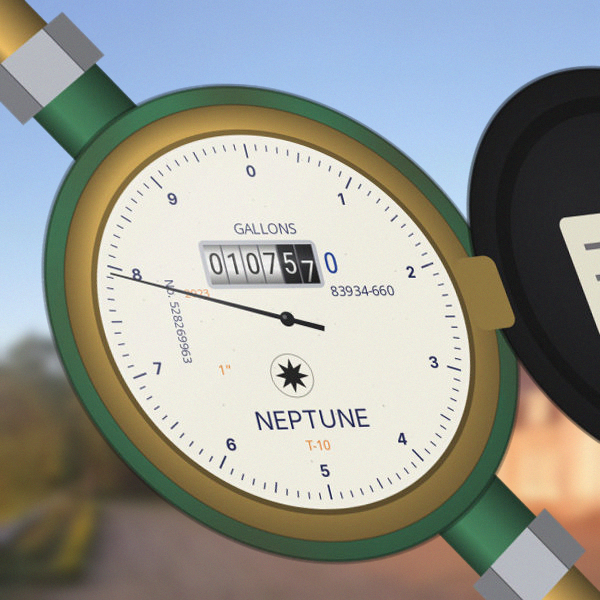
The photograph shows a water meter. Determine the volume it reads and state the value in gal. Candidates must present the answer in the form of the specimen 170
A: 107567.9
